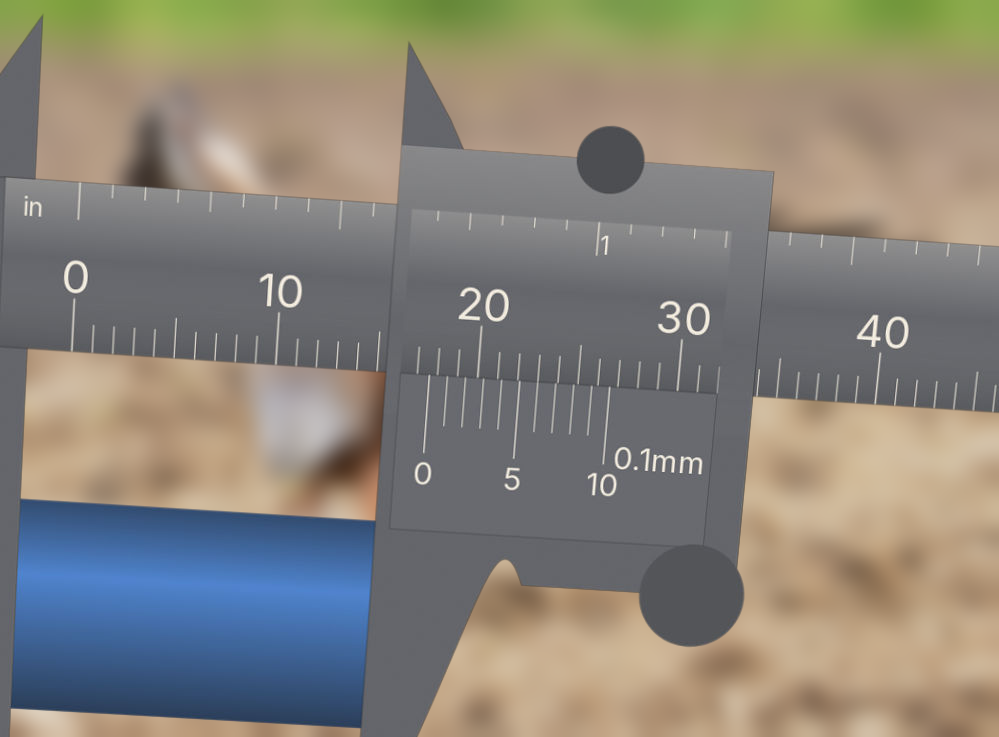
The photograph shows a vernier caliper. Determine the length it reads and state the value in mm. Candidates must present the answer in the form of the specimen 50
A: 17.6
